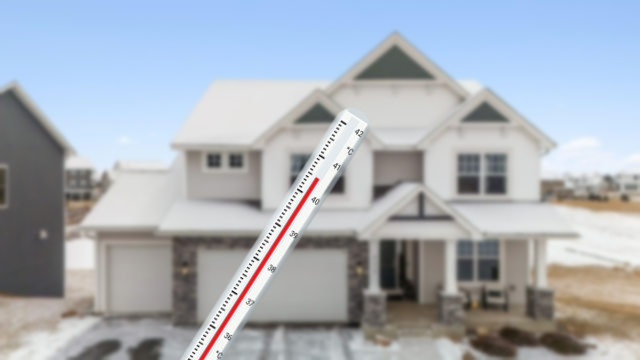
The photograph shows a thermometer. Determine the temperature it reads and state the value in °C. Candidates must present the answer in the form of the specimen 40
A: 40.5
